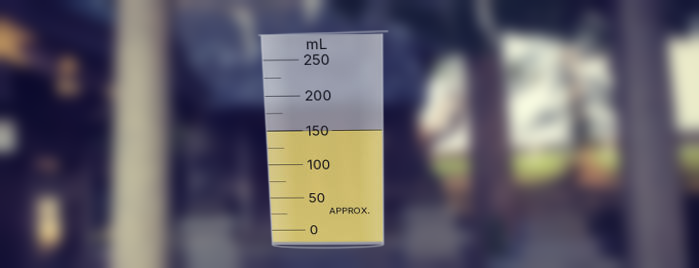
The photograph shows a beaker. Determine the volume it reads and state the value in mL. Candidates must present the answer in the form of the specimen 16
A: 150
